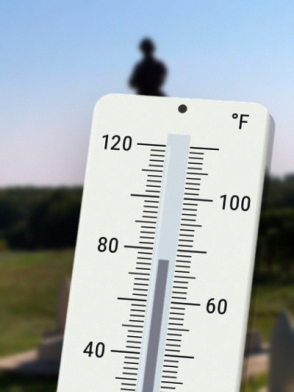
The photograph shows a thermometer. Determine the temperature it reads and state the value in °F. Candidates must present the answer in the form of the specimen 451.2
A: 76
